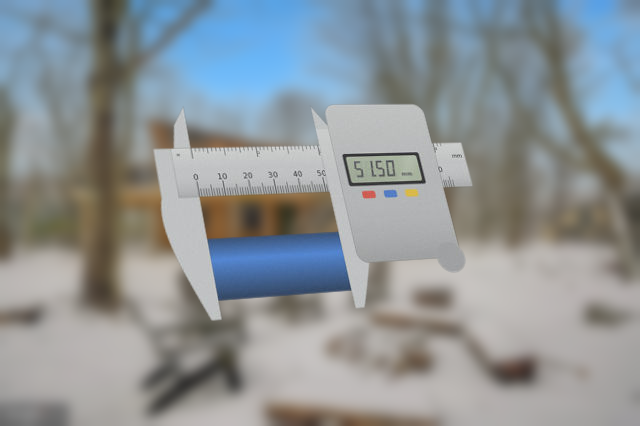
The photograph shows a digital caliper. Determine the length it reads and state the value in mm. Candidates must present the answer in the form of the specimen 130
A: 51.50
